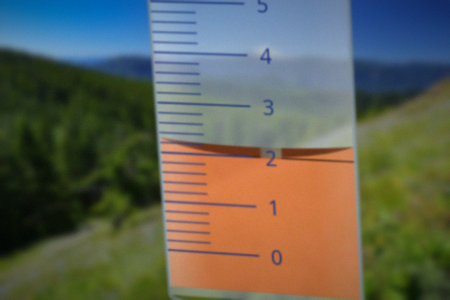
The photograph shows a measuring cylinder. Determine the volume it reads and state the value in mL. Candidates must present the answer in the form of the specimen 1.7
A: 2
